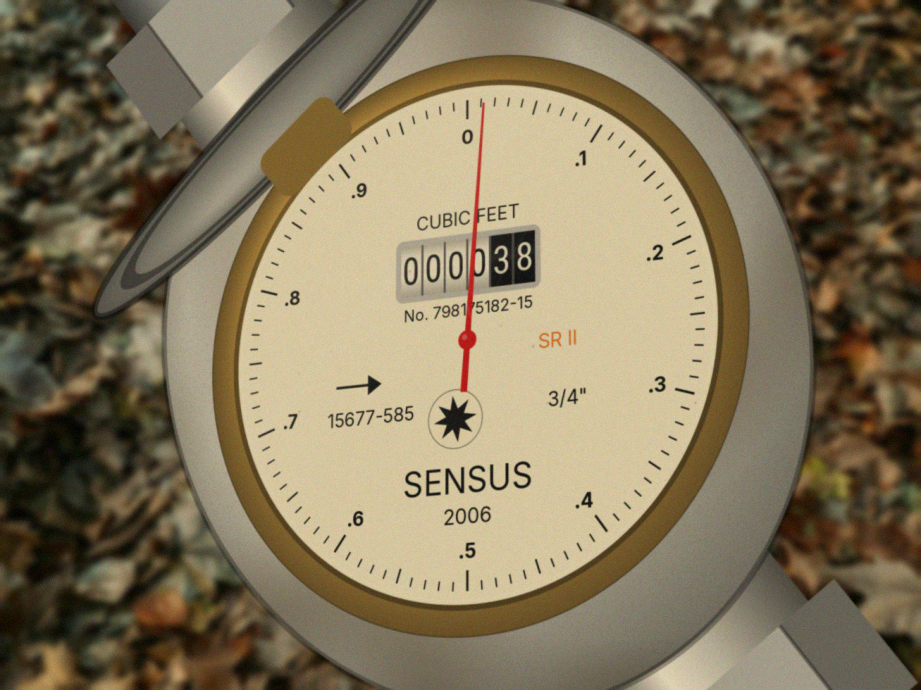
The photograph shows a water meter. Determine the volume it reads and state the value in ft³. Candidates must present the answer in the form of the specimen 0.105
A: 38.01
